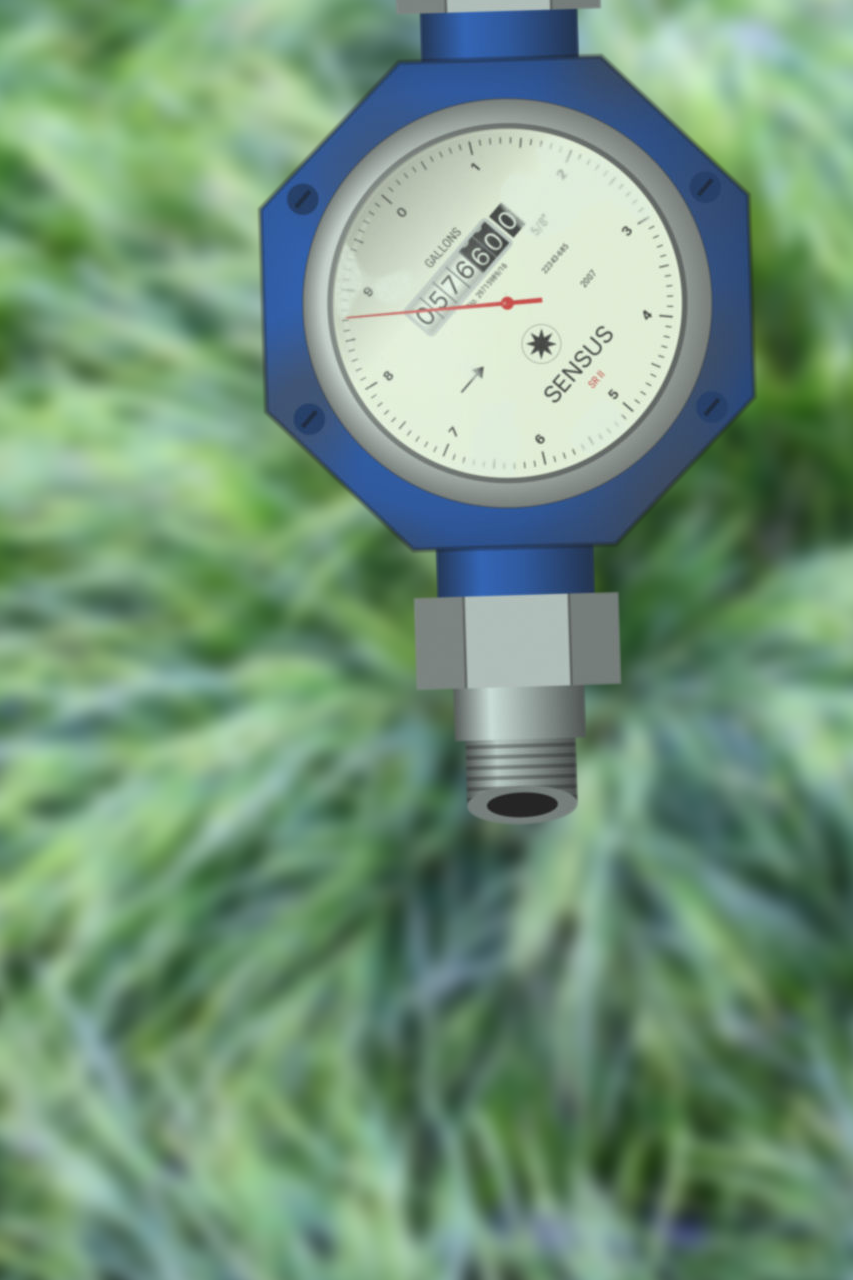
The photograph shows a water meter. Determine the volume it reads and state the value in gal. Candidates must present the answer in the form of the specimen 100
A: 576598.7
